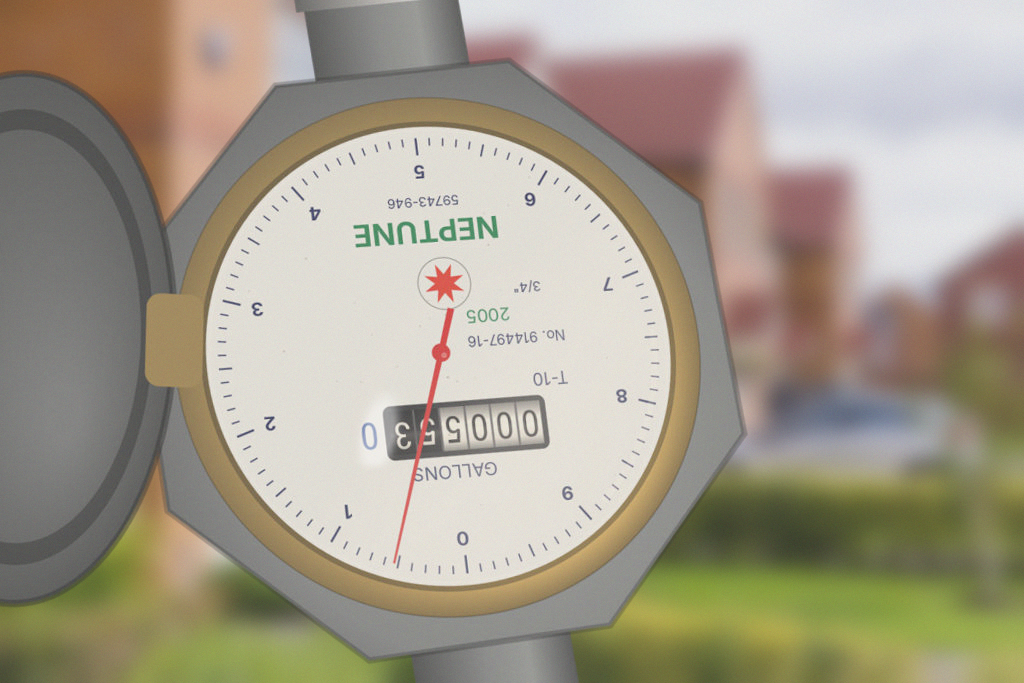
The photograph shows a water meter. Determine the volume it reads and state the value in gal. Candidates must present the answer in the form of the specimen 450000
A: 5530.5
